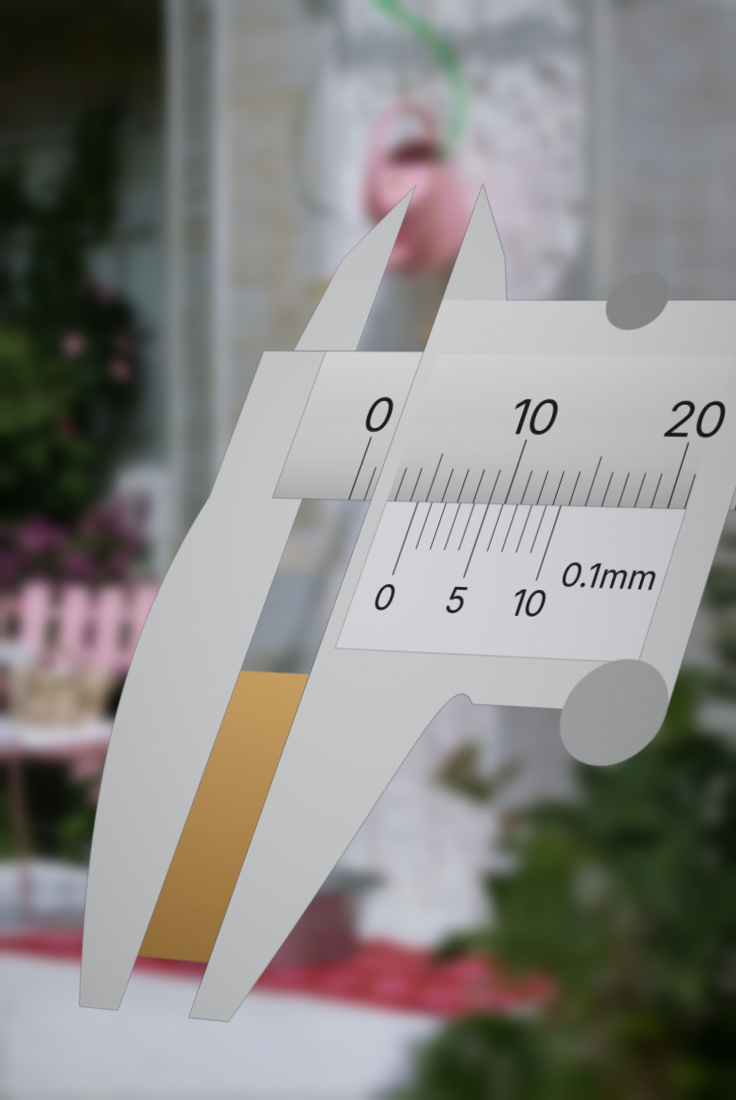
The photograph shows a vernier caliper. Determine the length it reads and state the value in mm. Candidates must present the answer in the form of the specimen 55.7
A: 4.5
